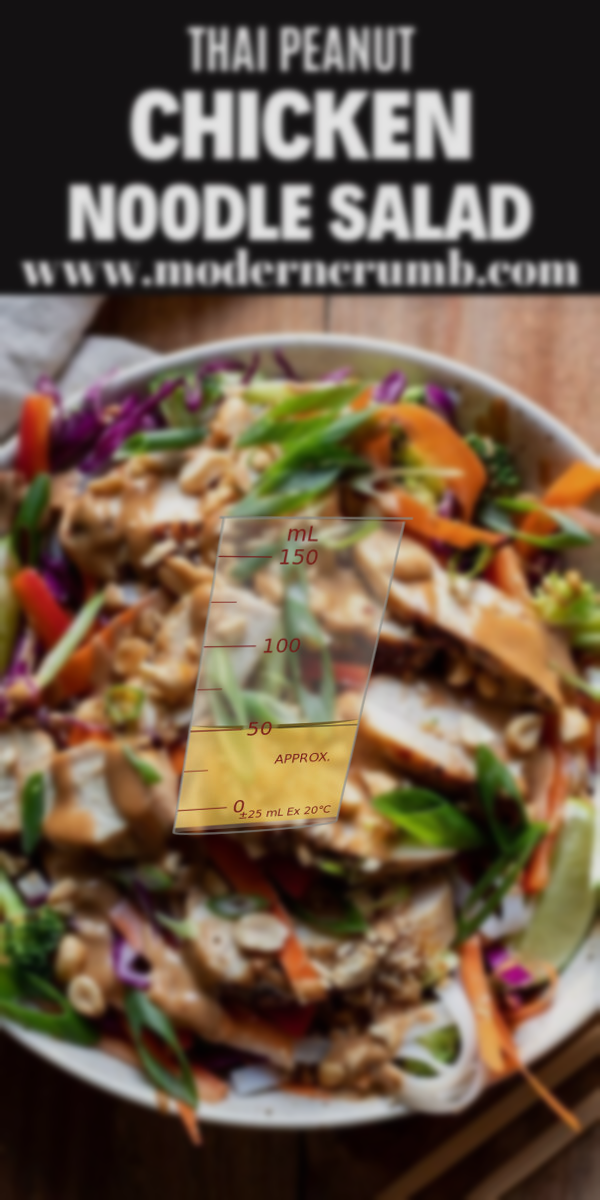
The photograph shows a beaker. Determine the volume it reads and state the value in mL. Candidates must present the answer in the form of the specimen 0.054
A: 50
